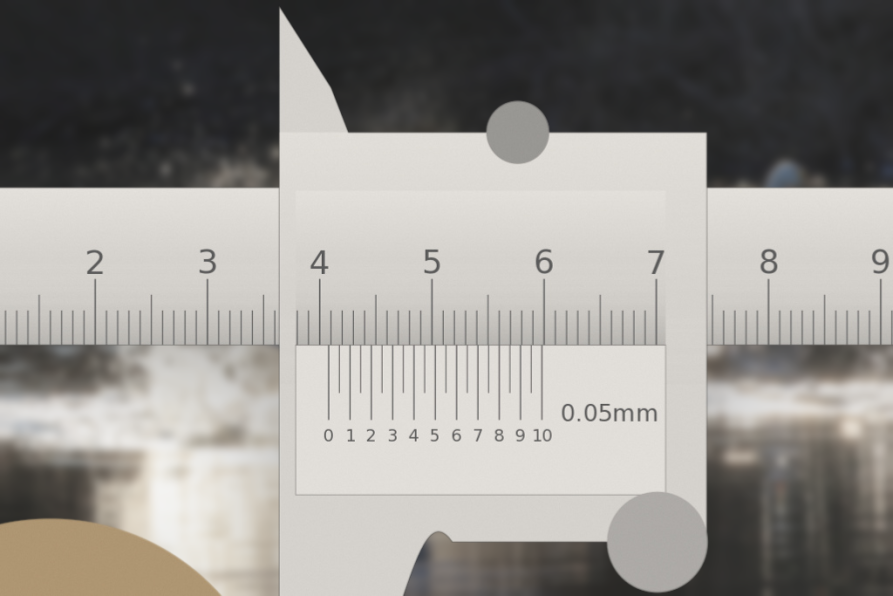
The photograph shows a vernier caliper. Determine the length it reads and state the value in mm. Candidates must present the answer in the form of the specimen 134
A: 40.8
